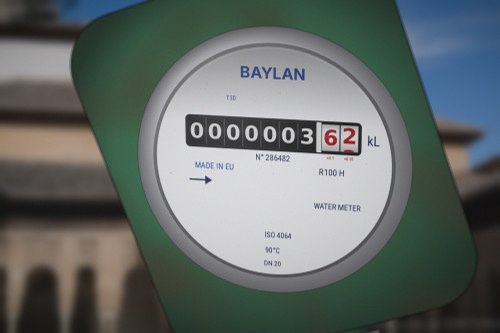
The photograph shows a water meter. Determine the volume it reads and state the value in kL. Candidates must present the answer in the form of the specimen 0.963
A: 3.62
